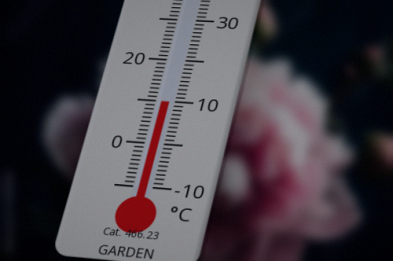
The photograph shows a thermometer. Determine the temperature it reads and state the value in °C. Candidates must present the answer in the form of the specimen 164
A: 10
